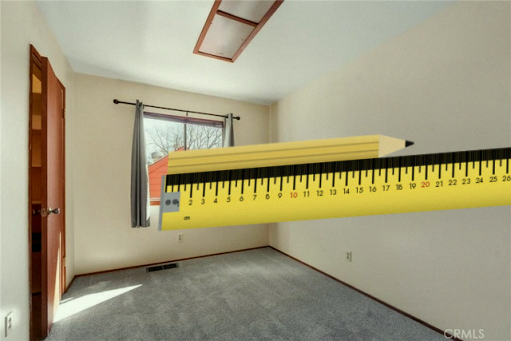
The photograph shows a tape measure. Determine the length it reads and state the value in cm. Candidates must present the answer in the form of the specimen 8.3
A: 19
